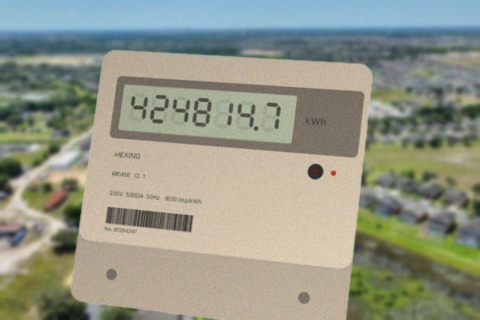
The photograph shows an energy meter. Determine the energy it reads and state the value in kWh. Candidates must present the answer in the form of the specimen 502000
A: 424814.7
